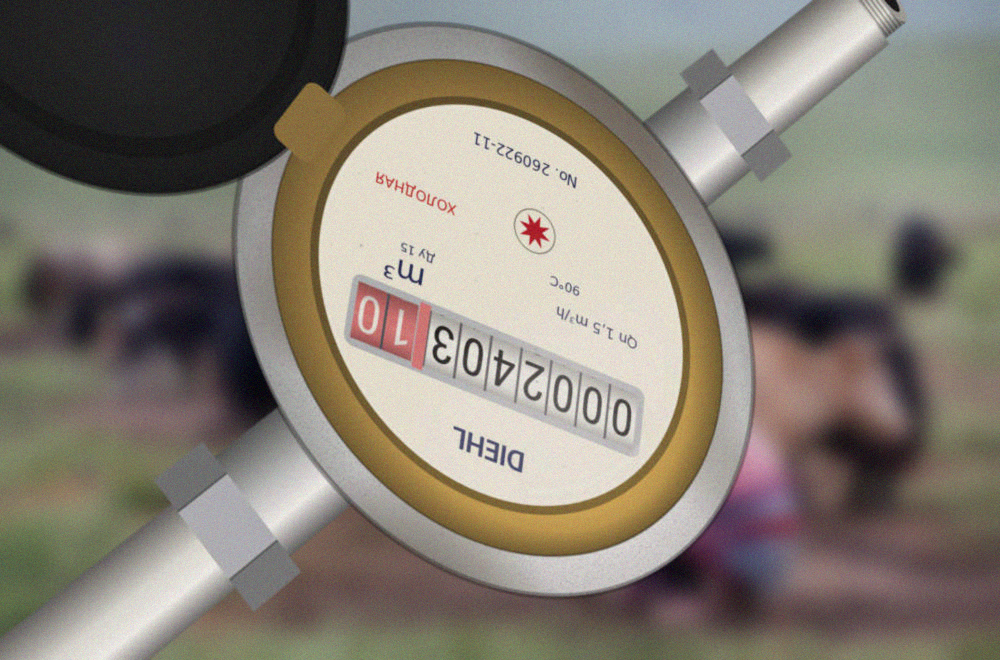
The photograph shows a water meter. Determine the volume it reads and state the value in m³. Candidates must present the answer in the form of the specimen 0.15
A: 2403.10
